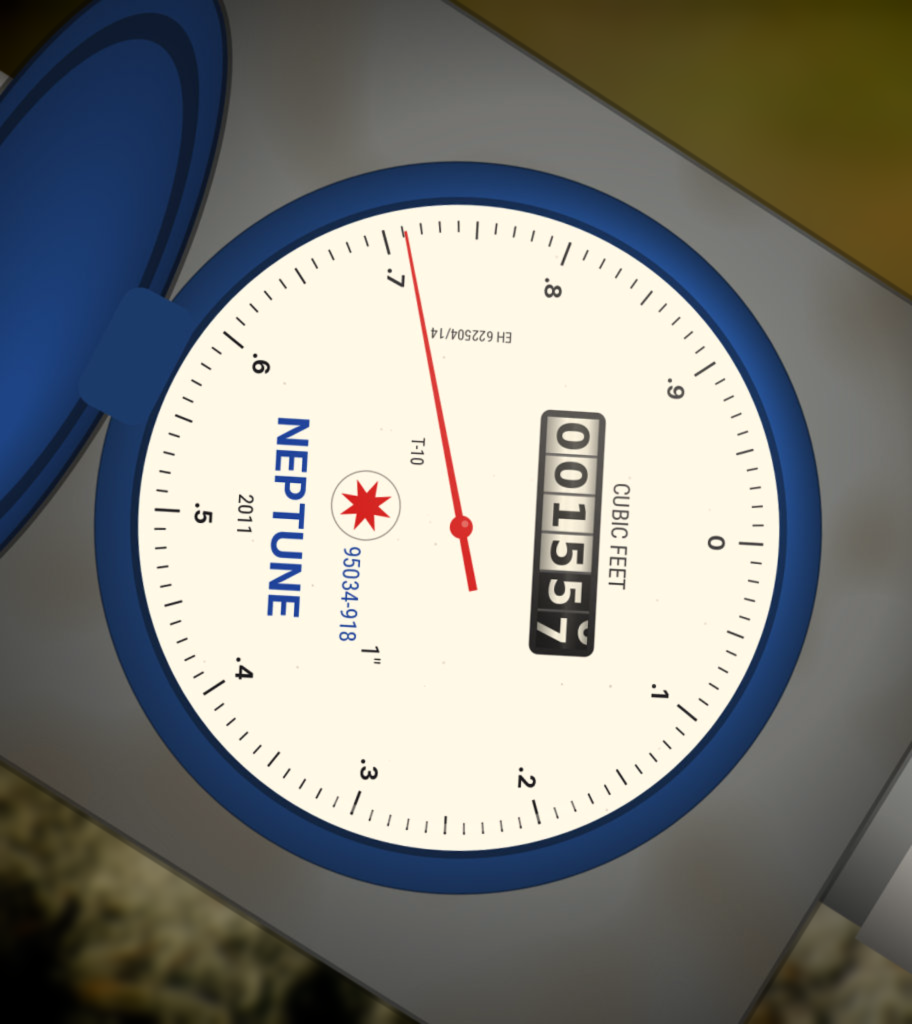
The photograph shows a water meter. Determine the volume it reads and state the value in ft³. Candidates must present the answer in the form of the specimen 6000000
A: 1556.71
